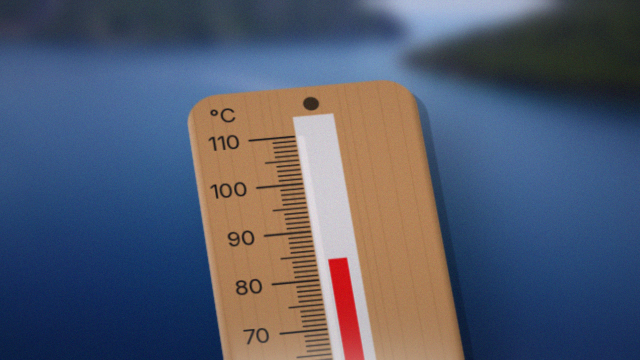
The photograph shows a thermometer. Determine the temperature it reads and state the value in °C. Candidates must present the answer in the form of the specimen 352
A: 84
